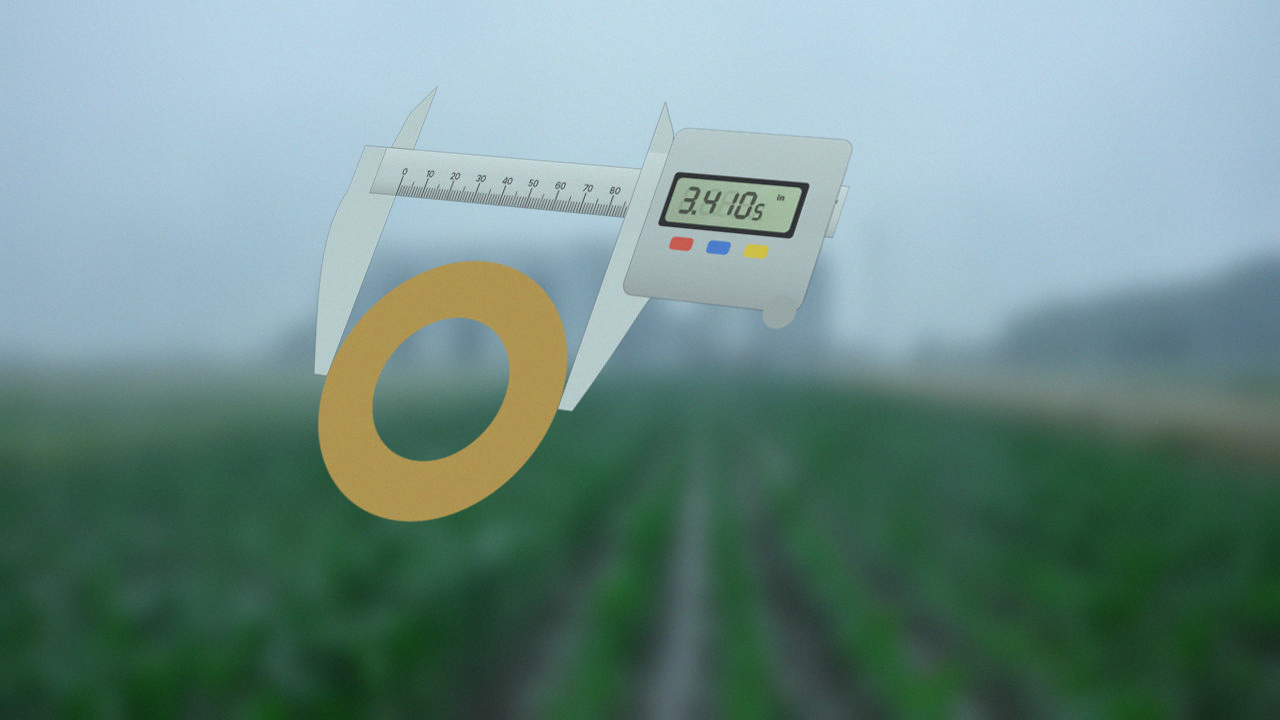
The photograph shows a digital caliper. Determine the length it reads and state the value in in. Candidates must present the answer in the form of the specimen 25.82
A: 3.4105
